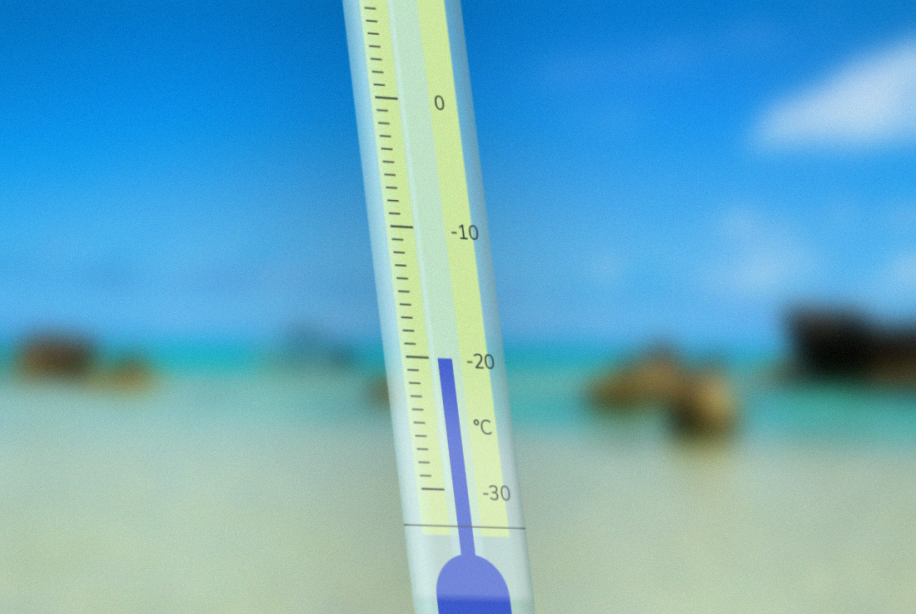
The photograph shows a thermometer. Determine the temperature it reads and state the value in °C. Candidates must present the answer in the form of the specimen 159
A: -20
